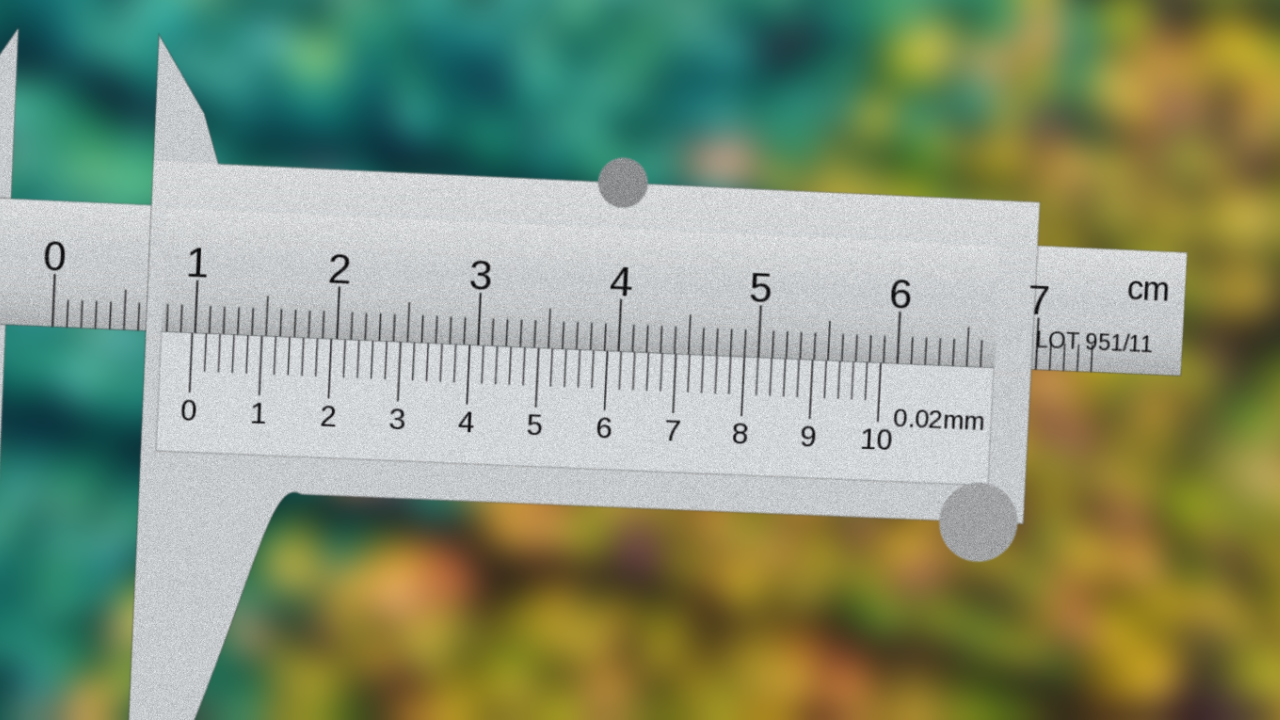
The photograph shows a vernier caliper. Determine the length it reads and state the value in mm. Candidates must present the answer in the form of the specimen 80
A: 9.8
